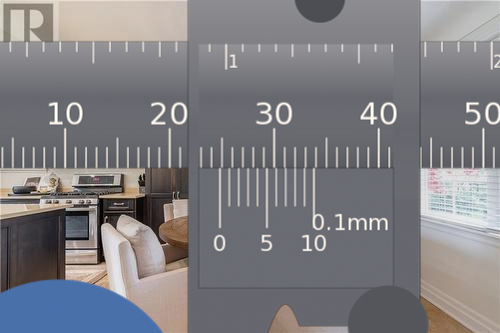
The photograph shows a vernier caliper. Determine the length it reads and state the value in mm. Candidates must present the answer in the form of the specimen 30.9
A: 24.8
